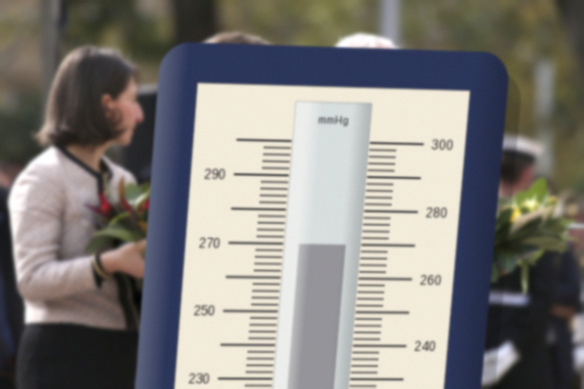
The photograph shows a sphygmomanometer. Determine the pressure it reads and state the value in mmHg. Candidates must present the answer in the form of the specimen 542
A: 270
